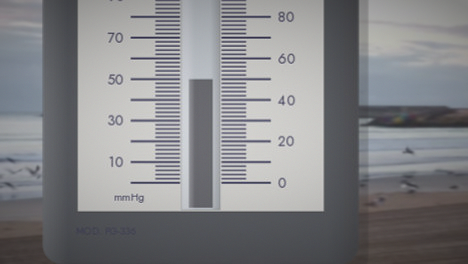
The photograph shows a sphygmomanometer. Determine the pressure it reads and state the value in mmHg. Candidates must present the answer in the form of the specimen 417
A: 50
